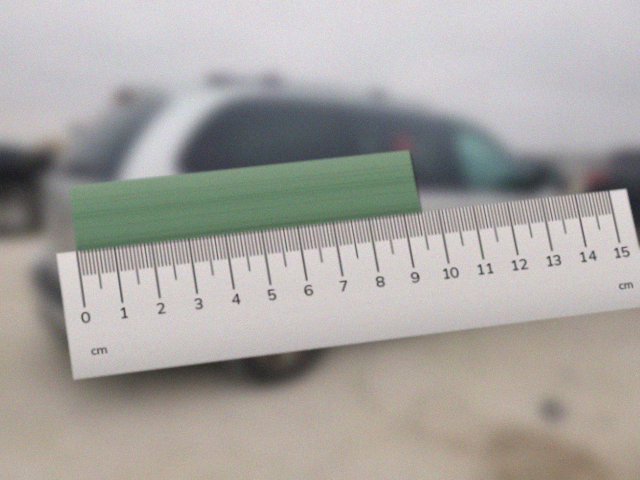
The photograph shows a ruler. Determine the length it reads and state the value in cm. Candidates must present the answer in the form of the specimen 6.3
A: 9.5
